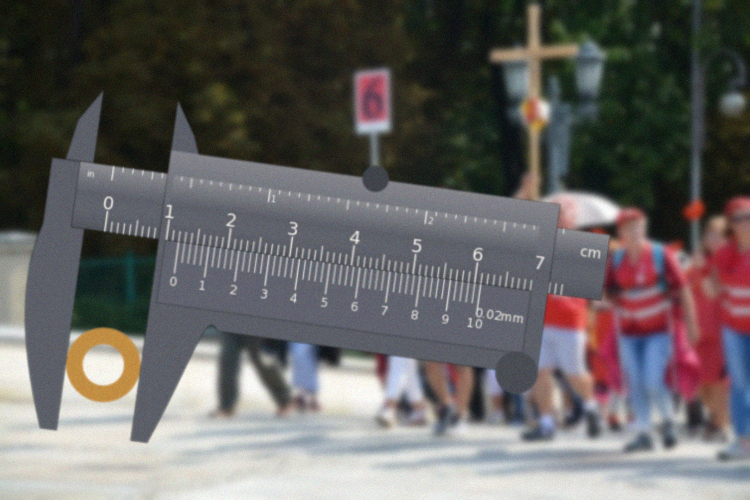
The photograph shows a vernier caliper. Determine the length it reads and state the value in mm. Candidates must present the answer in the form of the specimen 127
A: 12.0
